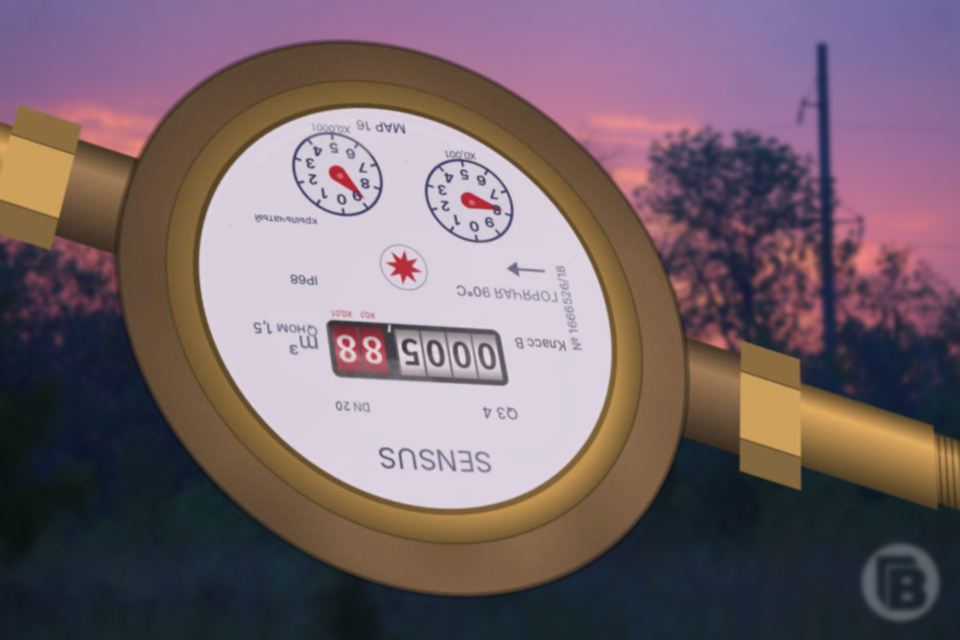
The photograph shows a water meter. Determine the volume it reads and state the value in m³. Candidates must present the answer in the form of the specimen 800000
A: 5.8878
